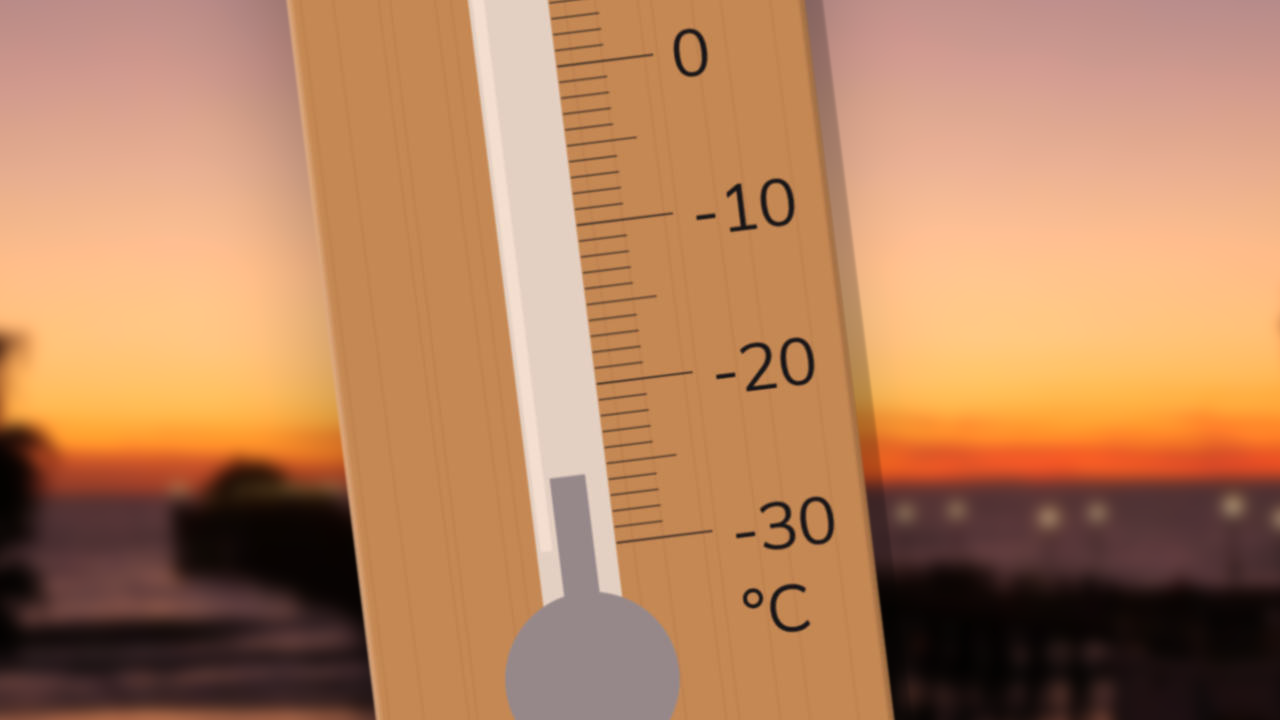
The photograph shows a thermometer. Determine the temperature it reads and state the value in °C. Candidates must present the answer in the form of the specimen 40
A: -25.5
